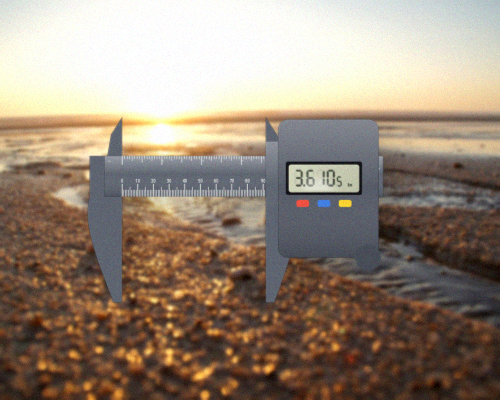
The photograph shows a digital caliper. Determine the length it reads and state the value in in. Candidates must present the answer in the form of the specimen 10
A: 3.6105
